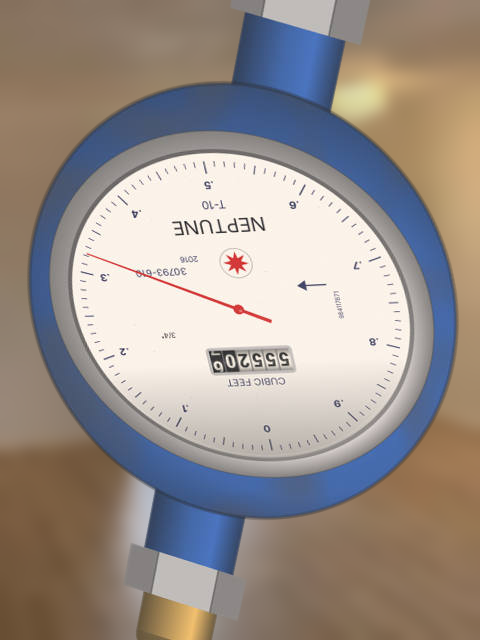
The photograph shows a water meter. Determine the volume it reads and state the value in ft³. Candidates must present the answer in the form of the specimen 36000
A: 555206.32
